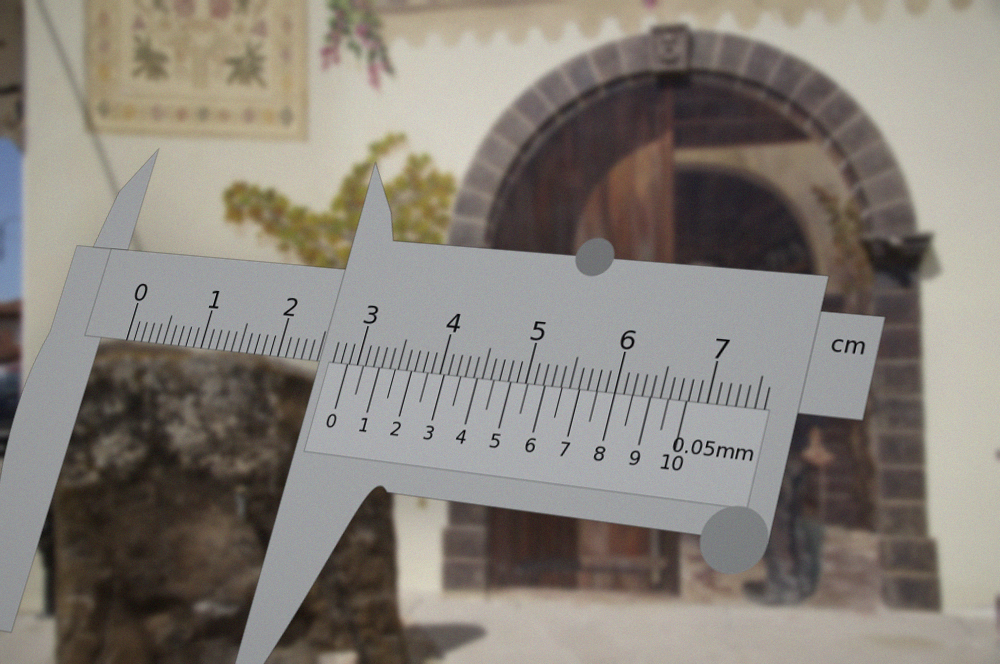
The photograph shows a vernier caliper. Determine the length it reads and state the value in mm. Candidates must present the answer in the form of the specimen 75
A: 28.8
